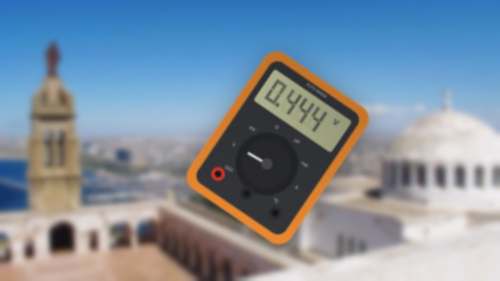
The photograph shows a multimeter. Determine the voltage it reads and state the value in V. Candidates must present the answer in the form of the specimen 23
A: 0.444
